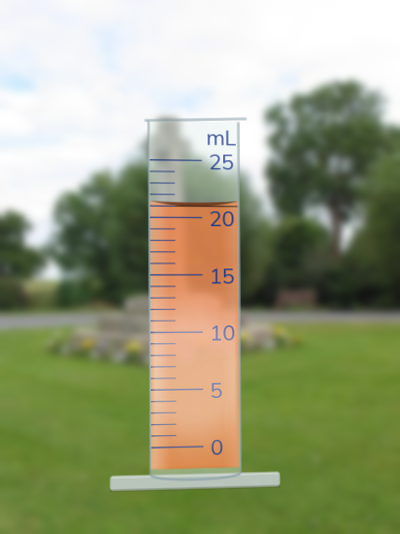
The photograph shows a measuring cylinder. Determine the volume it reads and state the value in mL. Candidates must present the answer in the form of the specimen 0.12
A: 21
